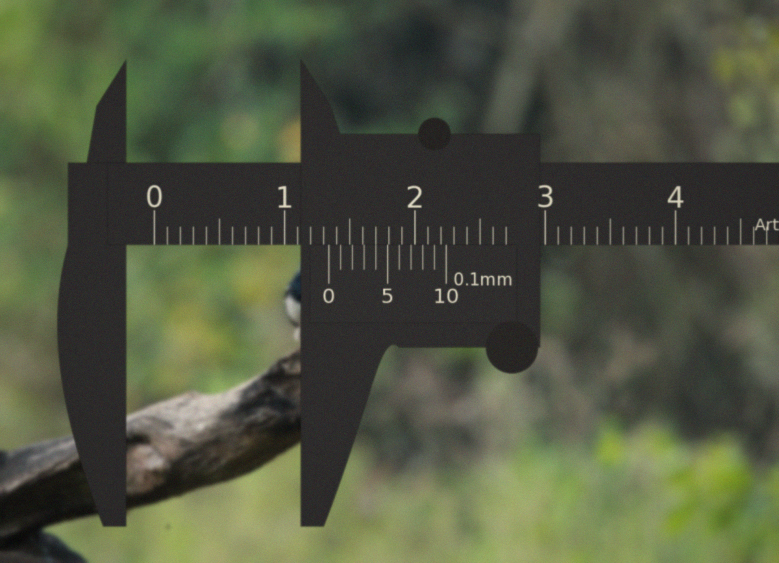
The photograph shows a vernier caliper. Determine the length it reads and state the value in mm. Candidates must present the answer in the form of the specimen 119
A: 13.4
